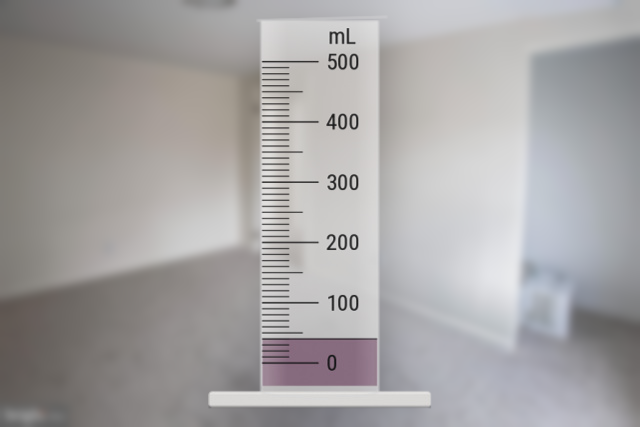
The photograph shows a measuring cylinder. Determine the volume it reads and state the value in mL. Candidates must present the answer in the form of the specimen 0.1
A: 40
